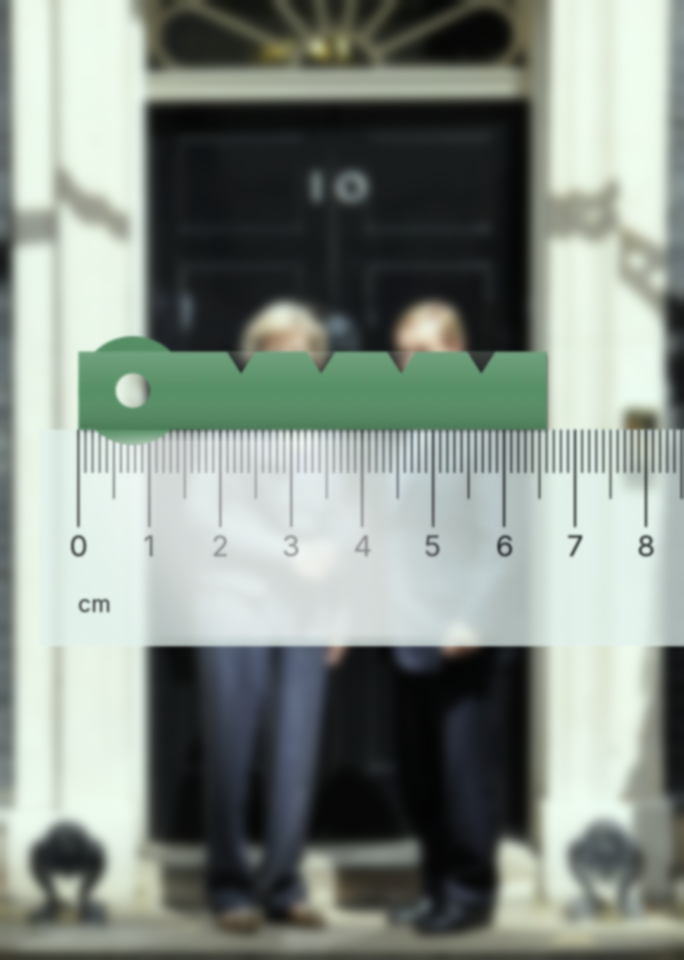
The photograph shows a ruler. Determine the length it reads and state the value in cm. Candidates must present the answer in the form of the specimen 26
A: 6.6
